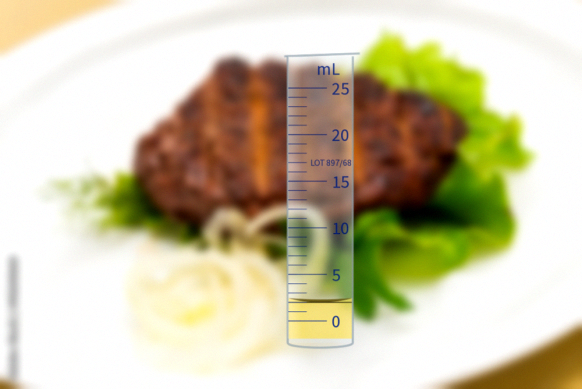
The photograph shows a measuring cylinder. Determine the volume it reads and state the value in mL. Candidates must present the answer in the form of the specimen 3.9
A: 2
